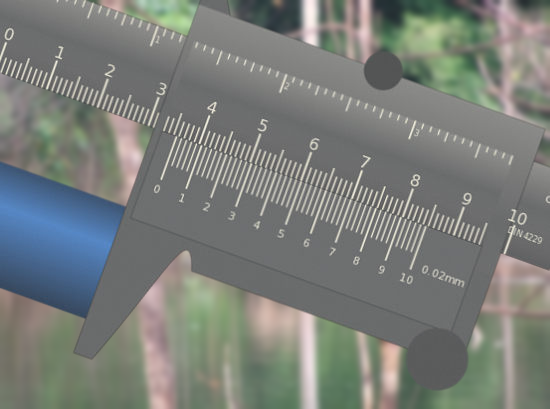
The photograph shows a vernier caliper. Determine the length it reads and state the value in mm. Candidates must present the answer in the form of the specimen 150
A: 35.6
